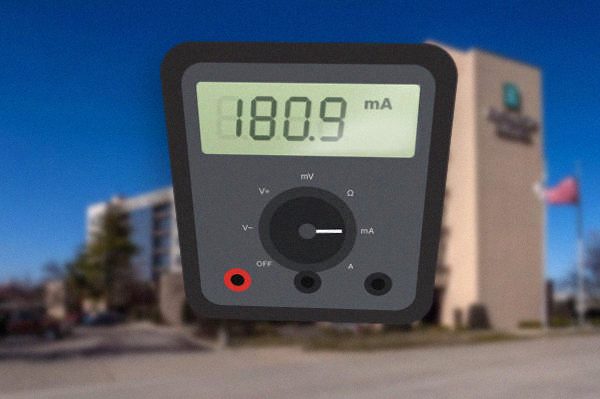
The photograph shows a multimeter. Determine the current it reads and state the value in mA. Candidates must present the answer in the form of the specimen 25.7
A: 180.9
